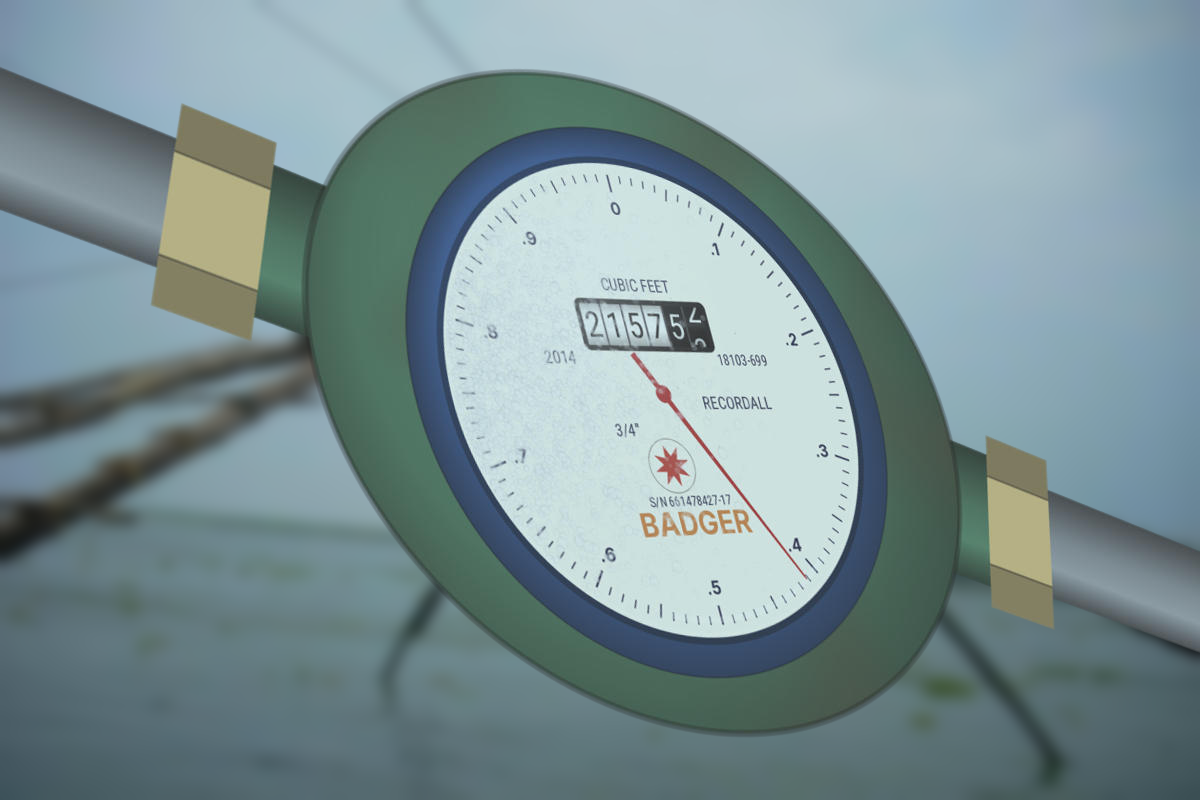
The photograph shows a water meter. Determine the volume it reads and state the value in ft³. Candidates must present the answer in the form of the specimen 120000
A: 215752.41
